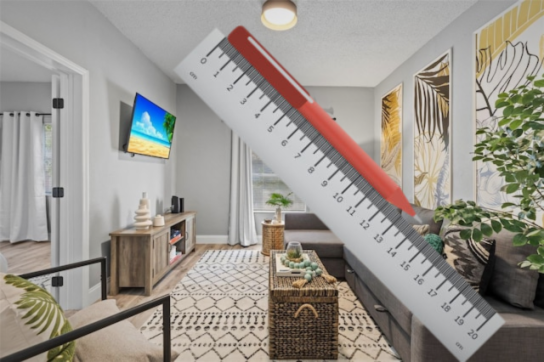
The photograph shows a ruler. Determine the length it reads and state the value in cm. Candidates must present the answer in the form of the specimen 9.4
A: 14
